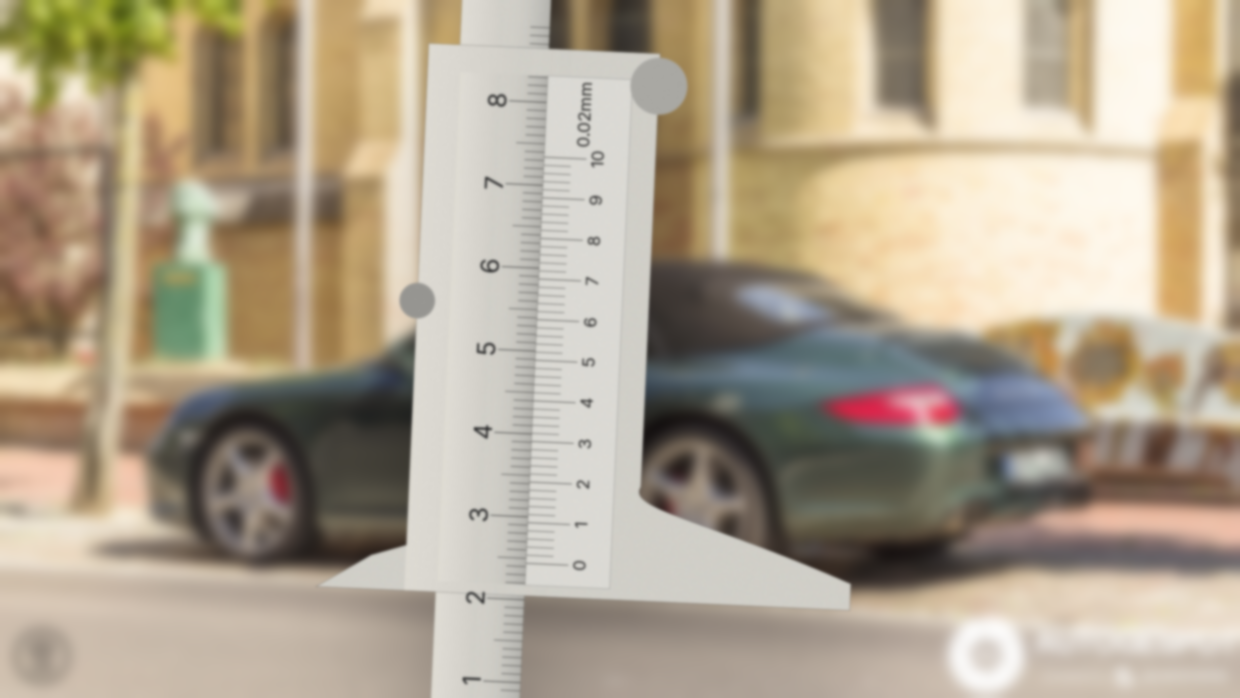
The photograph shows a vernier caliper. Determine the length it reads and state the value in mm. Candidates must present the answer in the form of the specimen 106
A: 24.4
